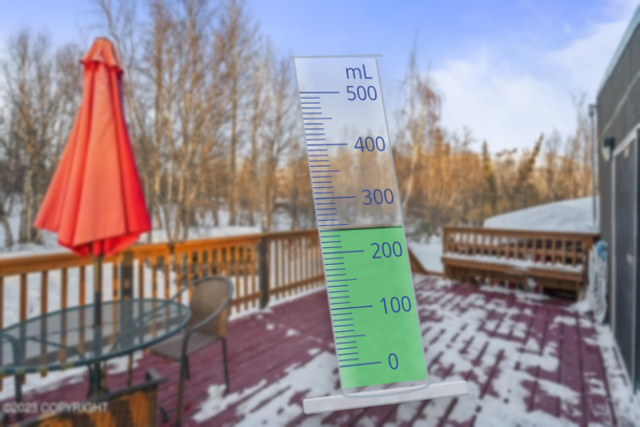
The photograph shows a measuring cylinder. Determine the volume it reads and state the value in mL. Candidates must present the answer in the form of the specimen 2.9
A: 240
